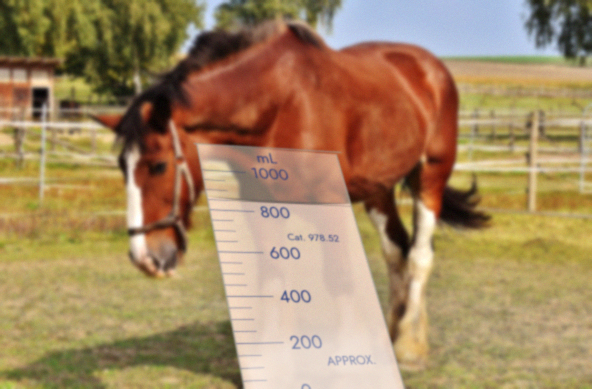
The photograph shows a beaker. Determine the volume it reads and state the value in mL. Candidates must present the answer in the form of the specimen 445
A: 850
